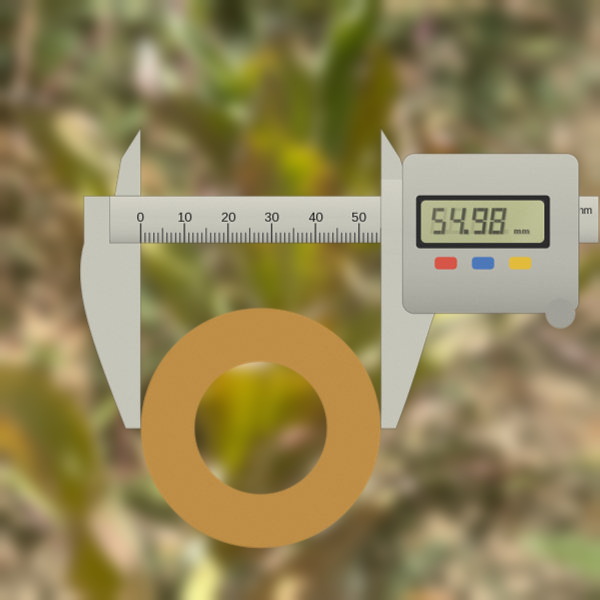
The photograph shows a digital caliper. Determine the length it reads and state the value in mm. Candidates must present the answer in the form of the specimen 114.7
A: 54.98
